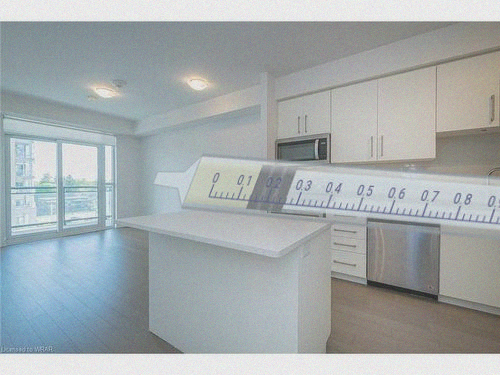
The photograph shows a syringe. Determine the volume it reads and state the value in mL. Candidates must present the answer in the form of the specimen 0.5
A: 0.14
